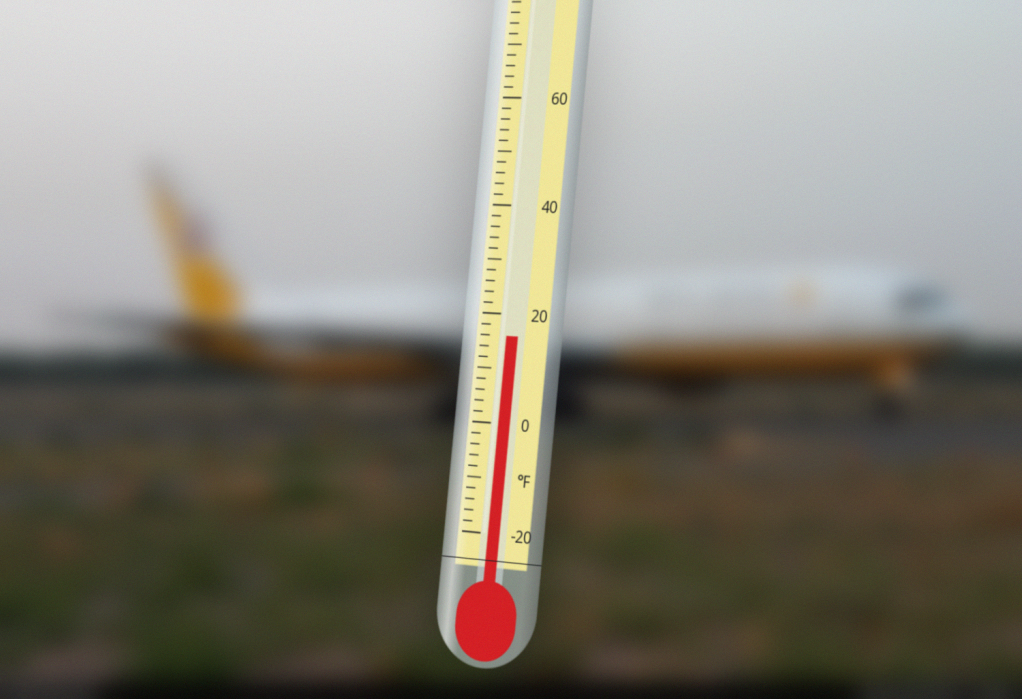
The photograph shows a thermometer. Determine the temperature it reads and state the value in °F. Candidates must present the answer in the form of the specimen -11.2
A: 16
